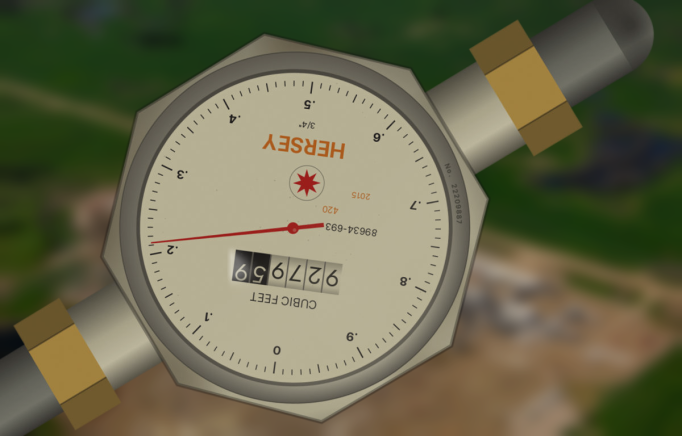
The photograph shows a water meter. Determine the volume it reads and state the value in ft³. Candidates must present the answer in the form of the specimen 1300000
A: 927959.21
